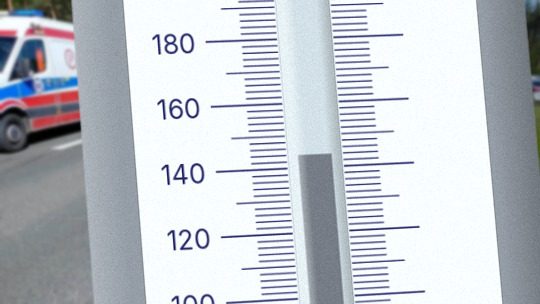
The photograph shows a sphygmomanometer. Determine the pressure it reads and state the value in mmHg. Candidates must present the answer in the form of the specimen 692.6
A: 144
